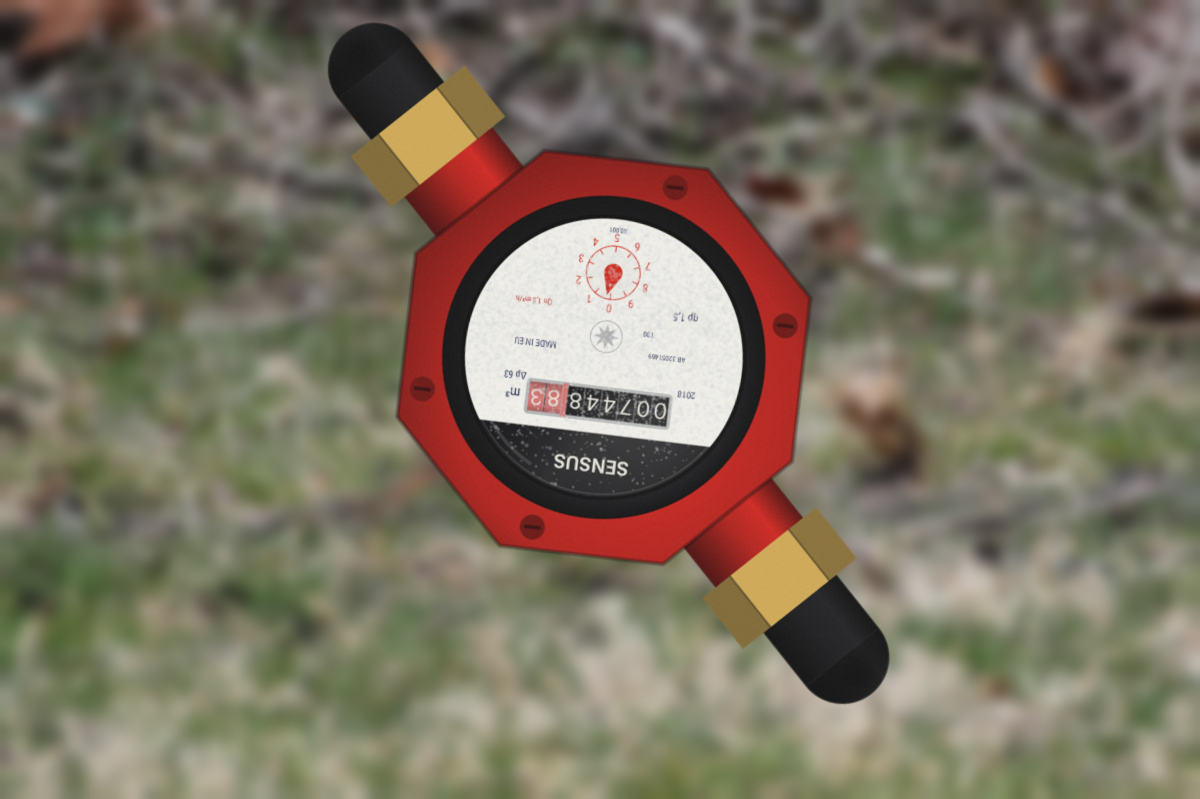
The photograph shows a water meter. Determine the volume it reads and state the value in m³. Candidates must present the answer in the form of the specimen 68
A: 7448.830
